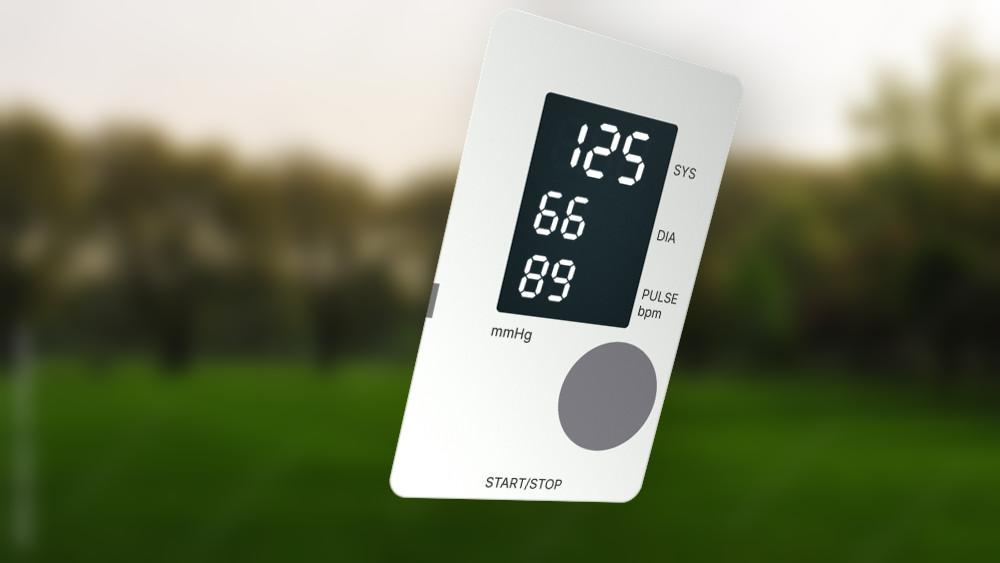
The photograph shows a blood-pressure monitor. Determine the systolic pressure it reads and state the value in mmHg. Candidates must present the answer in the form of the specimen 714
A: 125
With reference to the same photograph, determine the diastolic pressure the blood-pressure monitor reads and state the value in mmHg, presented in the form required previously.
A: 66
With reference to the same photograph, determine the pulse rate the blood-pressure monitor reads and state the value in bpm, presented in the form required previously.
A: 89
